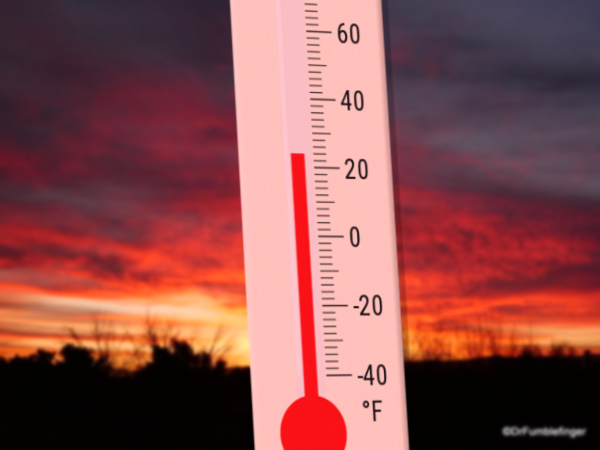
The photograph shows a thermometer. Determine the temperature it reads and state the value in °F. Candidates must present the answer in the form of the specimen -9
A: 24
